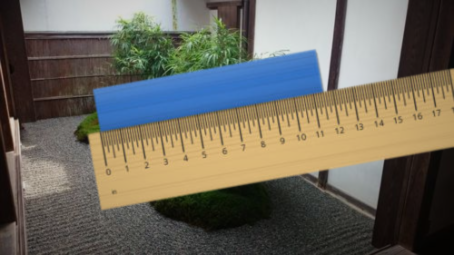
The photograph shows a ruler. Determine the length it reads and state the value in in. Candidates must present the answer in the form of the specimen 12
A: 11.5
